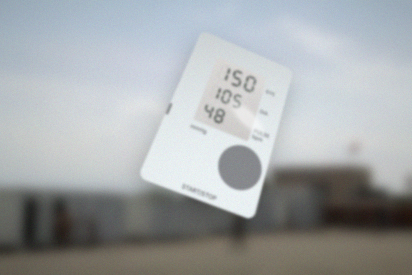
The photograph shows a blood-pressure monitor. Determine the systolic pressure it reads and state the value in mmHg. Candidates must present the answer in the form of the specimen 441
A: 150
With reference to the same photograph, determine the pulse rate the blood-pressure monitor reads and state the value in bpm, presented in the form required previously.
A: 48
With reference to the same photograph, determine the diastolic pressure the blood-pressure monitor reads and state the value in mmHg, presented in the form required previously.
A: 105
